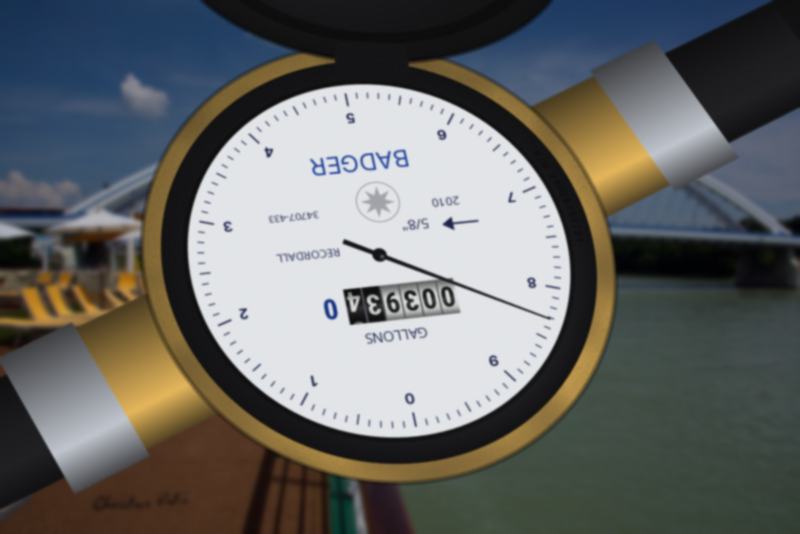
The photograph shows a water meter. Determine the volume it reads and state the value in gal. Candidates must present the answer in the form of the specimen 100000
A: 39338.3
